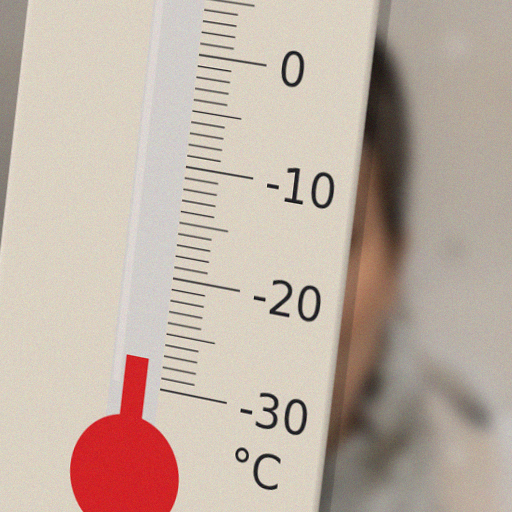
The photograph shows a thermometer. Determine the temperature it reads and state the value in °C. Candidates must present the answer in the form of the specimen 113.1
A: -27.5
